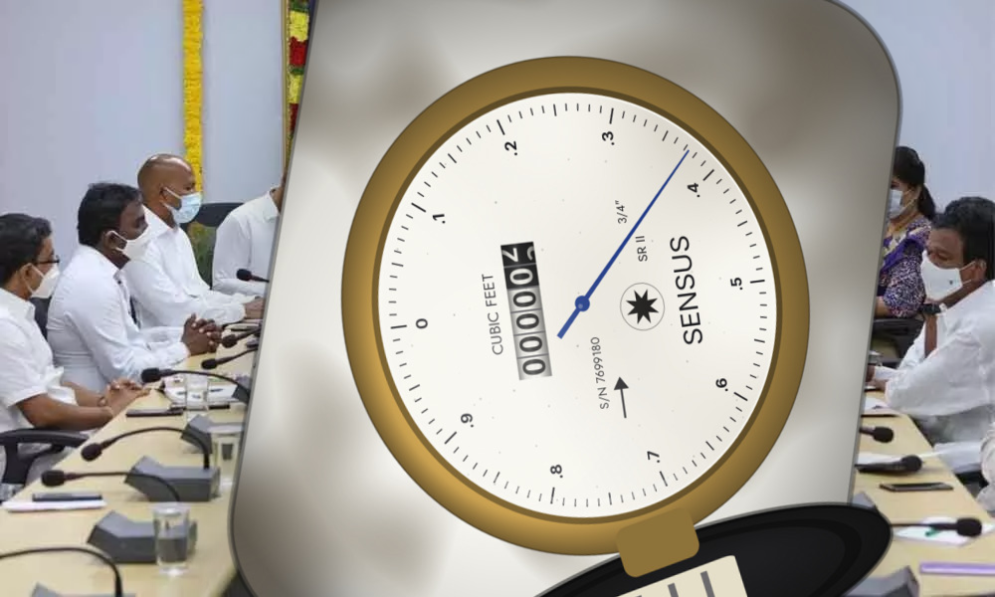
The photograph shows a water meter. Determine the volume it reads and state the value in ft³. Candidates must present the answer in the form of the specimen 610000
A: 2.37
